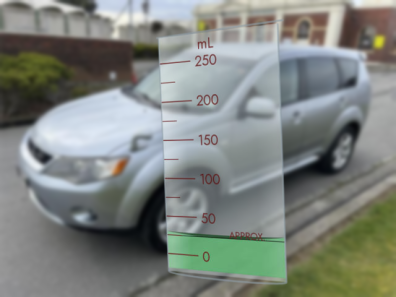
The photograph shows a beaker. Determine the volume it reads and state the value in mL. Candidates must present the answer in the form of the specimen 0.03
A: 25
